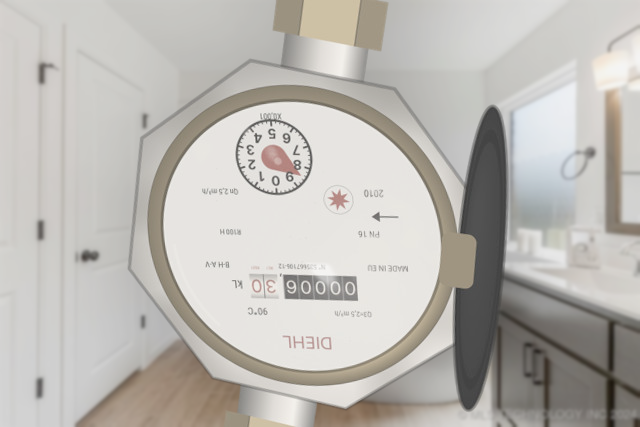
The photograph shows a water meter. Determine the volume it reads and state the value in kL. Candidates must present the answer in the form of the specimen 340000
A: 6.308
